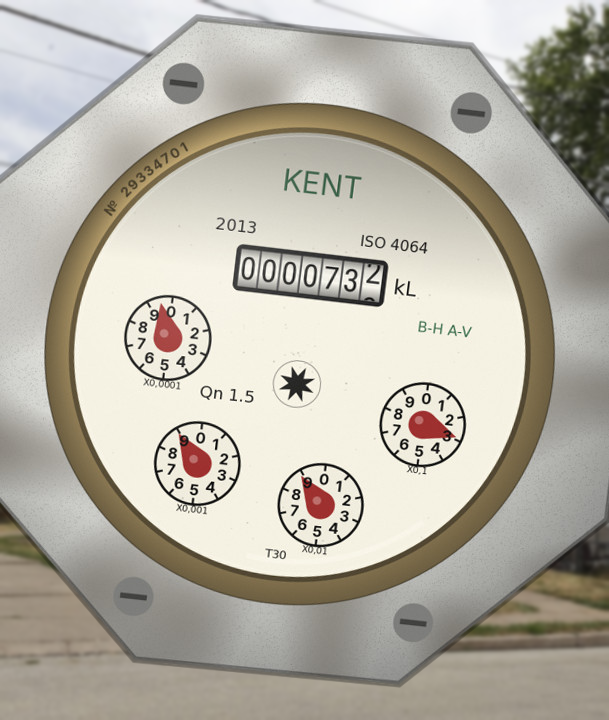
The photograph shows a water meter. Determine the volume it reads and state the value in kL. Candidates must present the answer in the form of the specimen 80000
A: 732.2889
